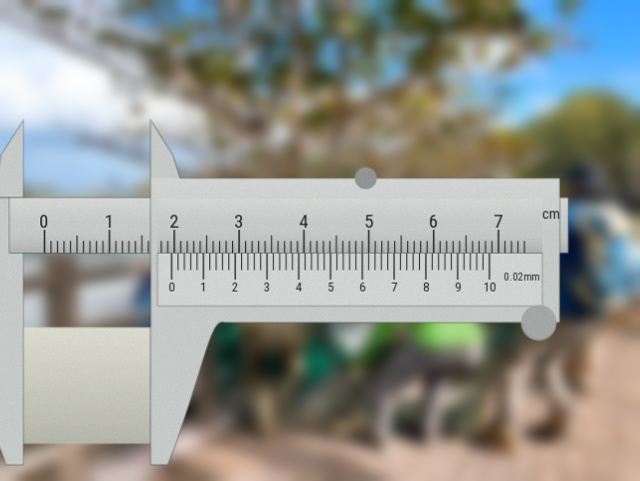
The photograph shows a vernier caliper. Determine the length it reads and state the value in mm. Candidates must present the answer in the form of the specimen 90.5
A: 19.6
